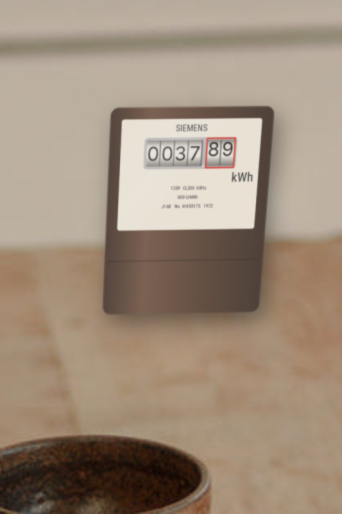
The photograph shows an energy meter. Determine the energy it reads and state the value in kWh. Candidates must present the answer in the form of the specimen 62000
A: 37.89
